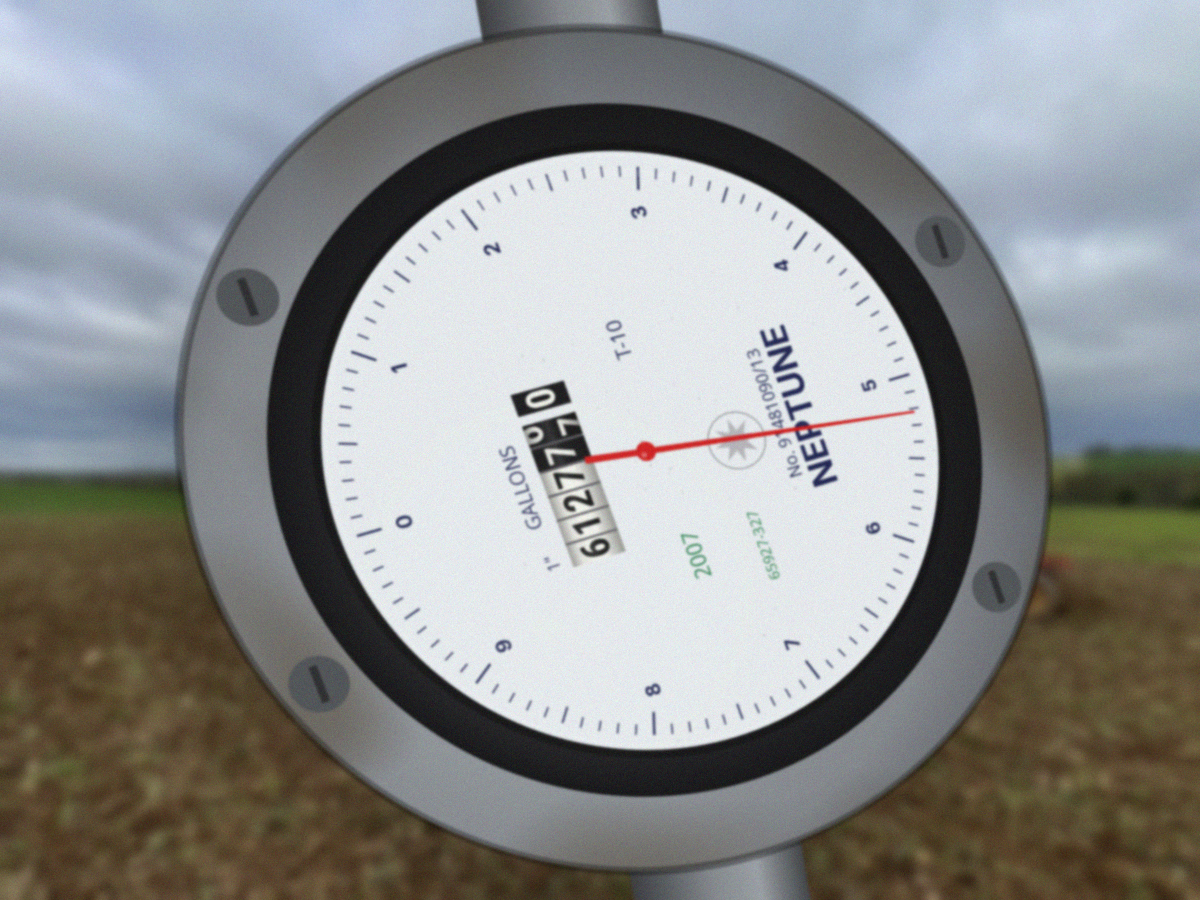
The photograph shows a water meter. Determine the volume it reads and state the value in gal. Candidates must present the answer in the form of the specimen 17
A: 6127765.2
